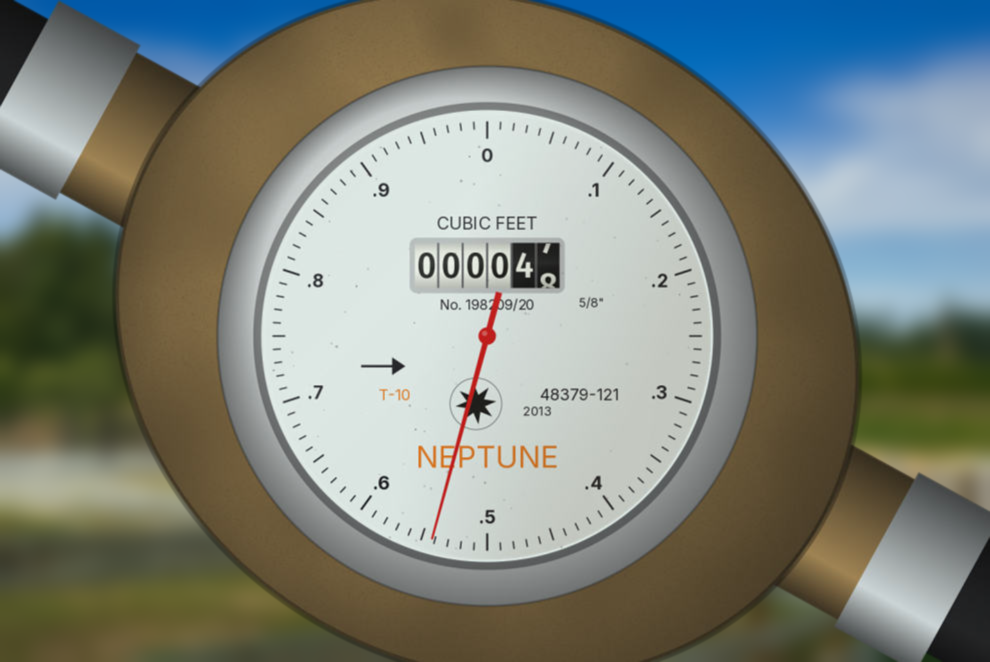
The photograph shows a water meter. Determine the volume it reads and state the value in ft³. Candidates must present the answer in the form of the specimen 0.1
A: 47.54
